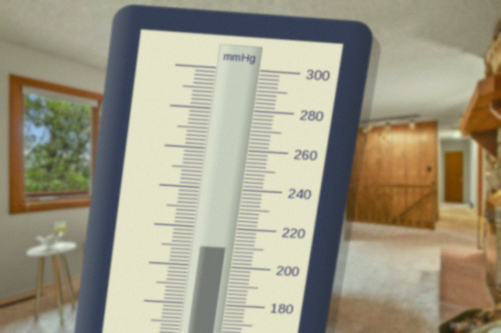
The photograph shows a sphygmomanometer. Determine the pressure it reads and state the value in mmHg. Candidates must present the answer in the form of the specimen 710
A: 210
